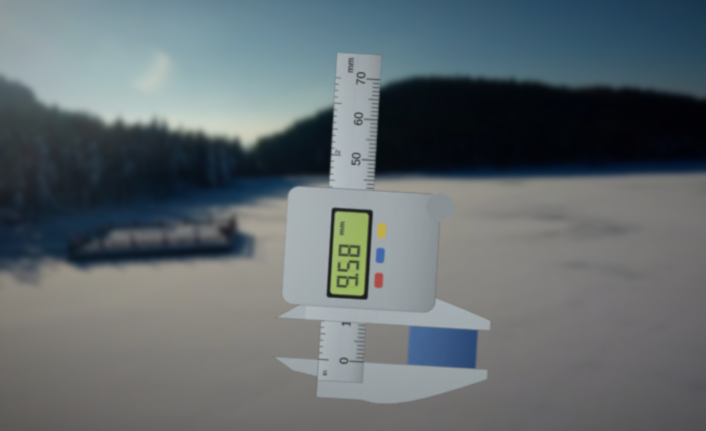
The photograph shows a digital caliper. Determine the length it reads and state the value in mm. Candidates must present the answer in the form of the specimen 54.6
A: 9.58
